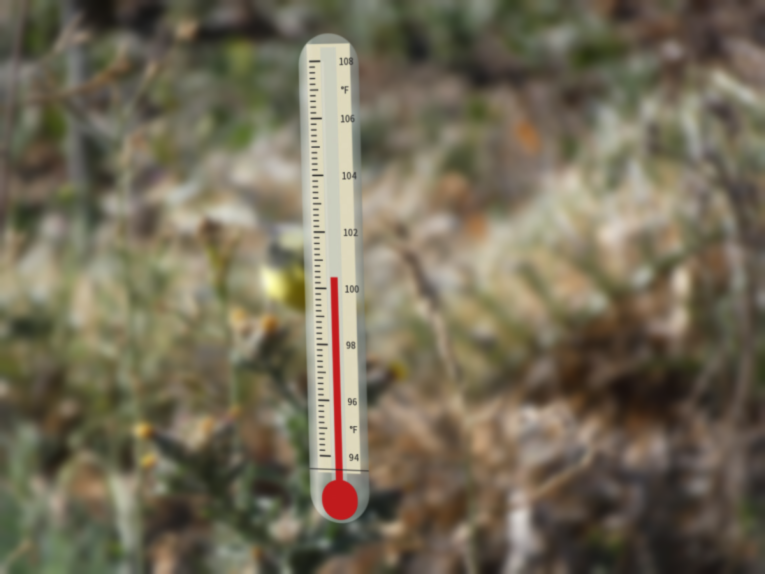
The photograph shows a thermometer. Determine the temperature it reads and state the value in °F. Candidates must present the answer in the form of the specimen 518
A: 100.4
